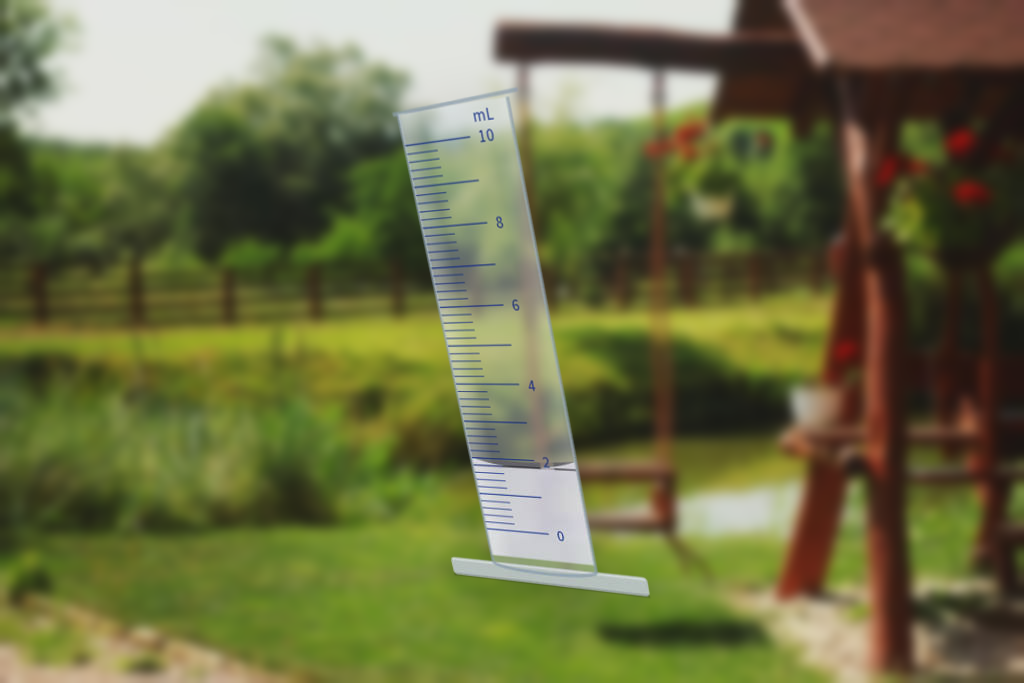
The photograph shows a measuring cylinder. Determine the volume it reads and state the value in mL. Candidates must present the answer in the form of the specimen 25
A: 1.8
